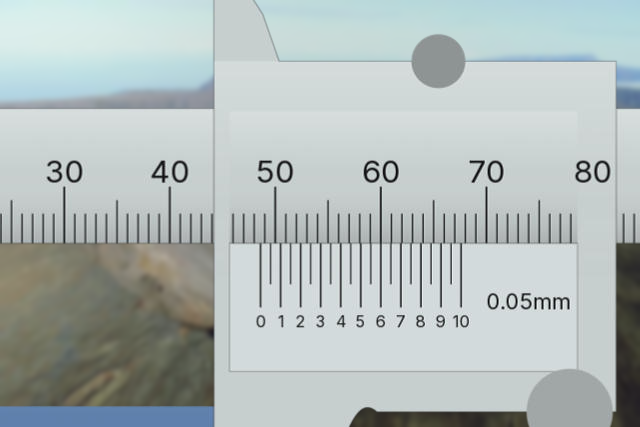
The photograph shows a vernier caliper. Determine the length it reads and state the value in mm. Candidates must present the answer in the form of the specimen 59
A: 48.6
